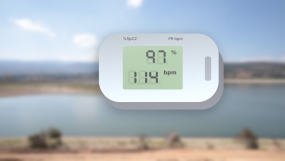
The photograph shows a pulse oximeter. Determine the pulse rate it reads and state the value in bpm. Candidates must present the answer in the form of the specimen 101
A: 114
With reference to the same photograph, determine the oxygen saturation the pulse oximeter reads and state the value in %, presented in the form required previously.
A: 97
